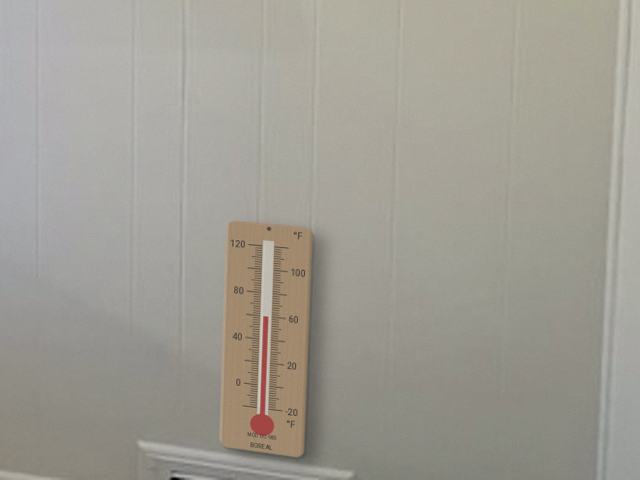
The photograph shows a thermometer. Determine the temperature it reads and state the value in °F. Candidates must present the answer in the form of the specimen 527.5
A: 60
